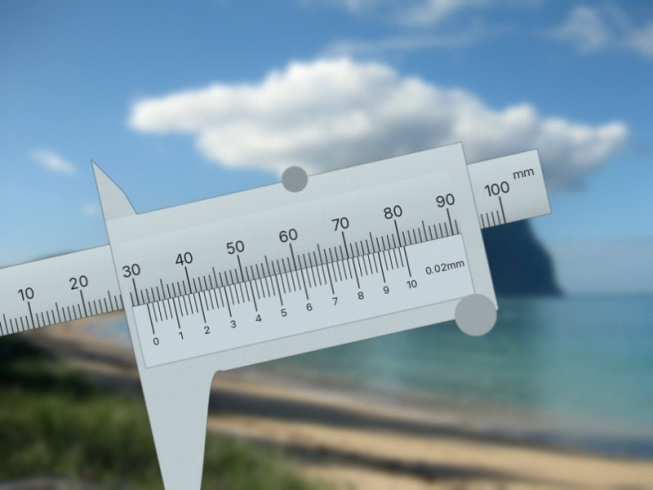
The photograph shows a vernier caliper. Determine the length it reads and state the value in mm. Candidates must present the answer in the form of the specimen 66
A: 31.6
